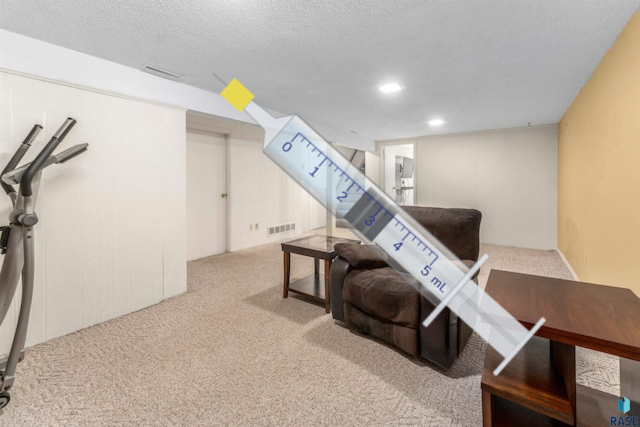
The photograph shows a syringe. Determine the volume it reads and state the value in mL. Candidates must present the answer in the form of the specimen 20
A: 2.4
